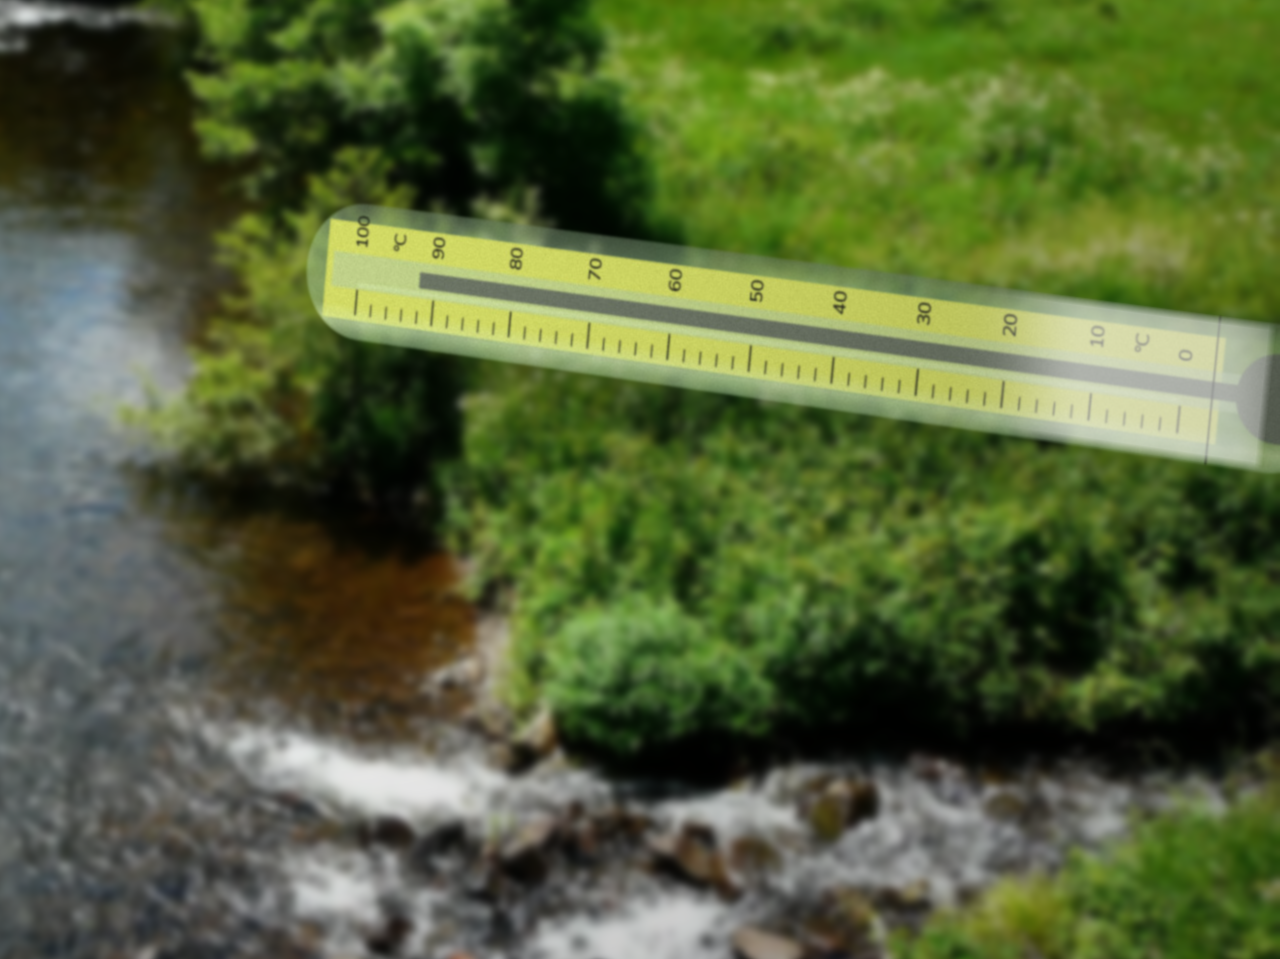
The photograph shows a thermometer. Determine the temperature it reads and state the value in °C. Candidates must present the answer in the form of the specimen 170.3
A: 92
